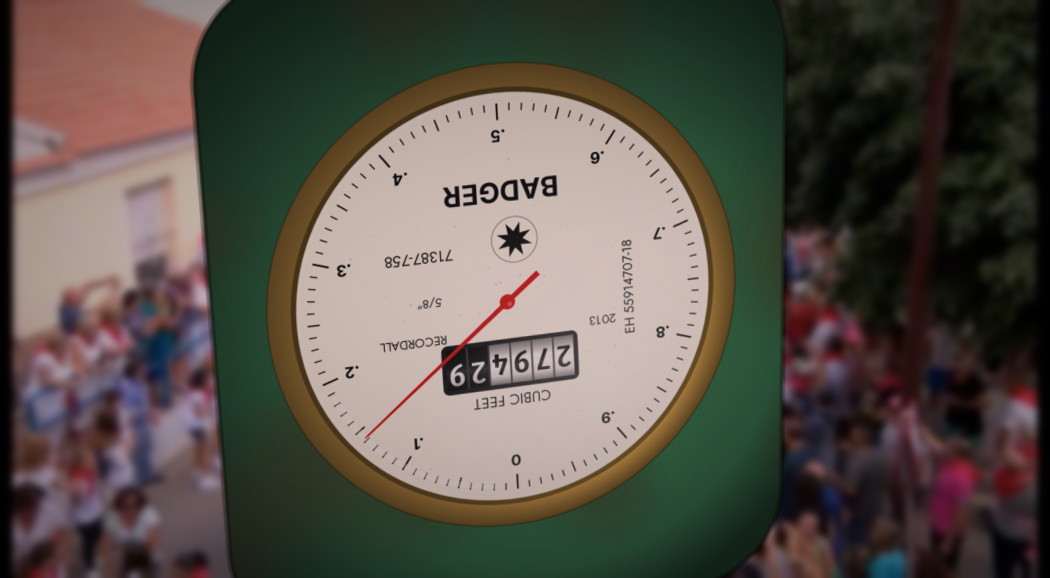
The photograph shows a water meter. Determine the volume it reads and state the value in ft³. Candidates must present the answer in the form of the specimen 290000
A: 279429.14
